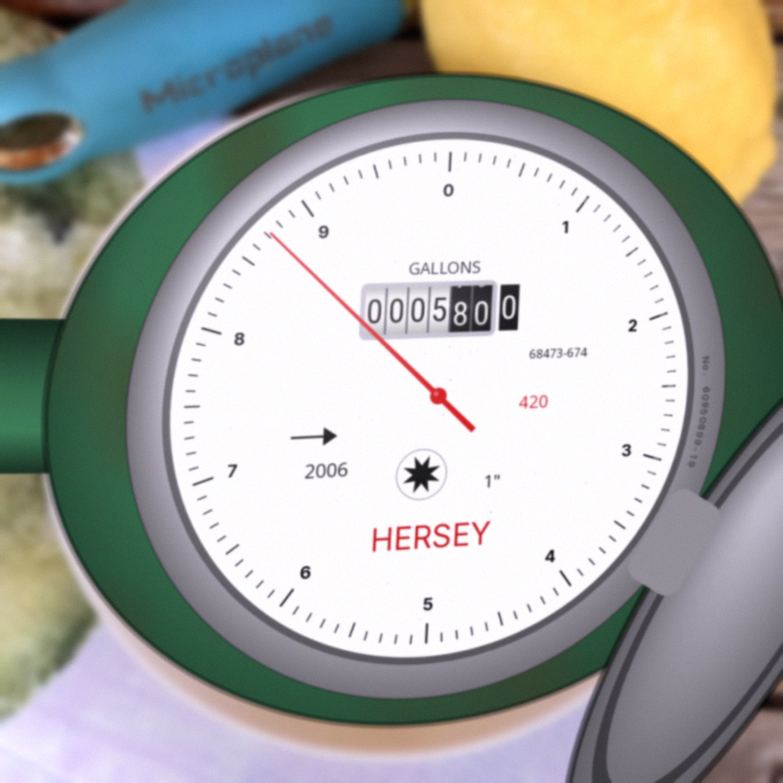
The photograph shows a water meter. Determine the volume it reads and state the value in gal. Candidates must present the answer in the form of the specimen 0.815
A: 5798.7
